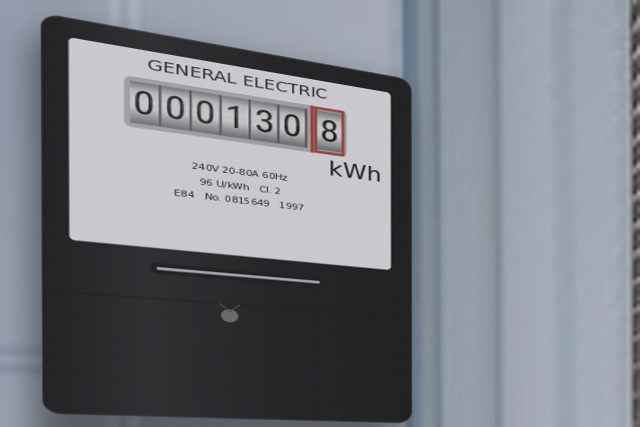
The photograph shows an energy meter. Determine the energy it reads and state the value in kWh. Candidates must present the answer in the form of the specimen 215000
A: 130.8
